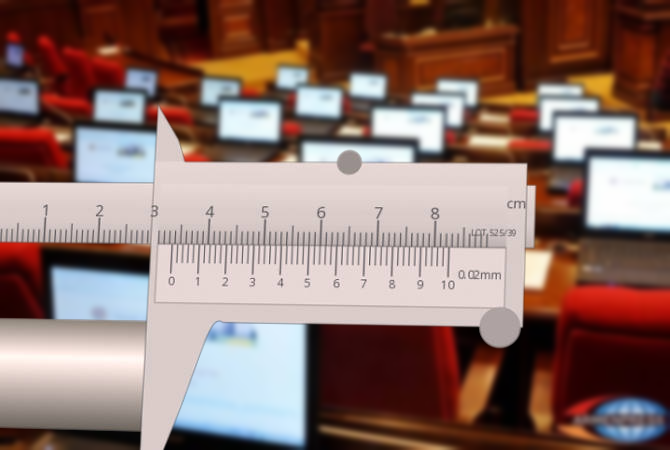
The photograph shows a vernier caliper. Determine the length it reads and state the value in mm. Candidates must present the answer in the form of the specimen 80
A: 33.5
